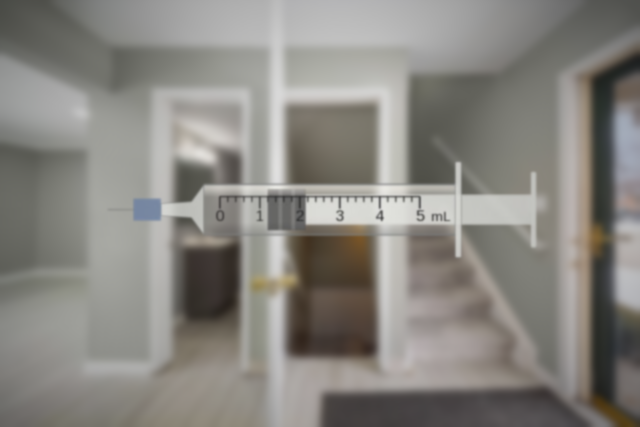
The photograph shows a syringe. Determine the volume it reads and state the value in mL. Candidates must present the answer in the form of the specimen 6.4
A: 1.2
